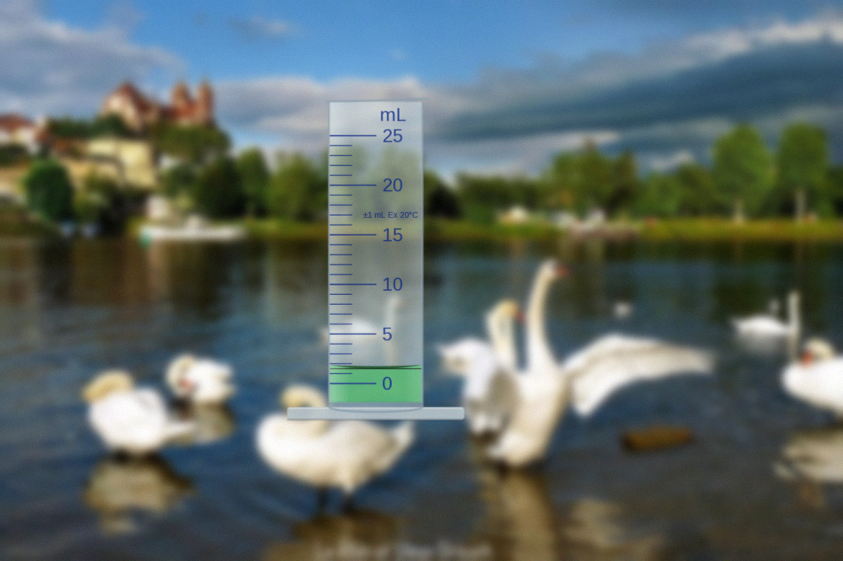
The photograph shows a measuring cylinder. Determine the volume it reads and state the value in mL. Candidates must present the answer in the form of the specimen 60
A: 1.5
